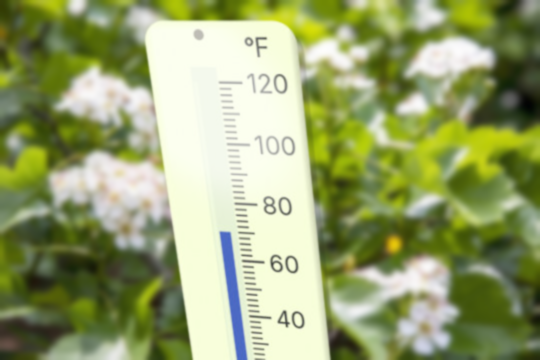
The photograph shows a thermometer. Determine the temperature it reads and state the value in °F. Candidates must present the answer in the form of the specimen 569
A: 70
